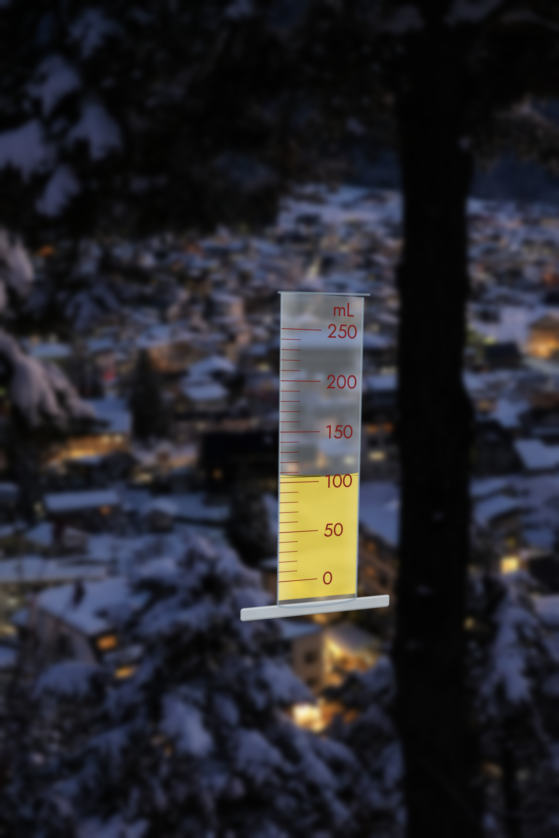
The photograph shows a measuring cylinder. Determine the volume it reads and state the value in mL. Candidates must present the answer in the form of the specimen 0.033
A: 105
